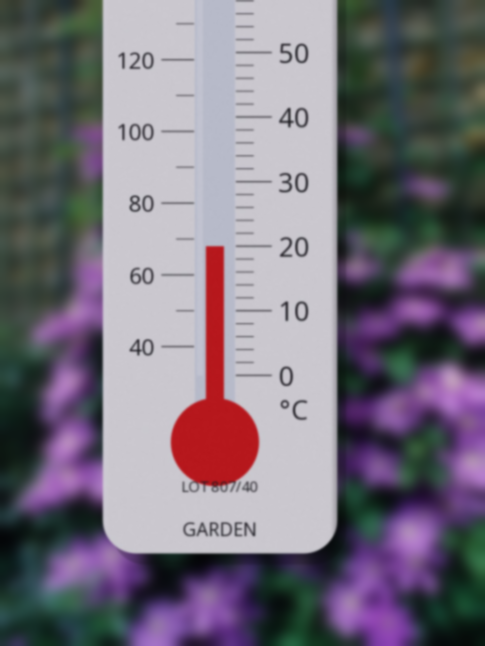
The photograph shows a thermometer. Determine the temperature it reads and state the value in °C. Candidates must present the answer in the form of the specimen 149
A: 20
